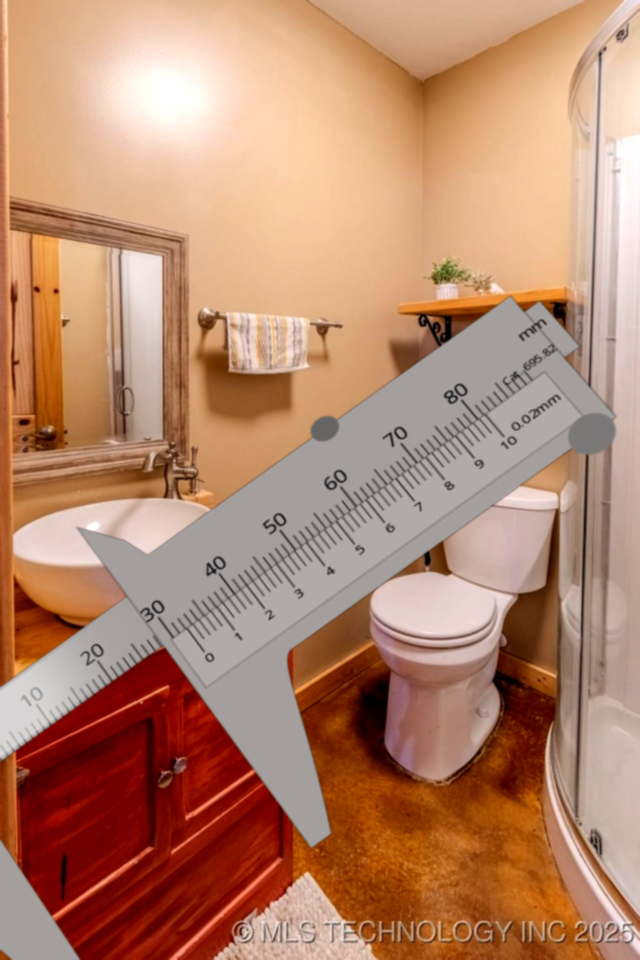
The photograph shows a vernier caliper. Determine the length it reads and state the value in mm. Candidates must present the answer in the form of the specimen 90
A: 32.2
